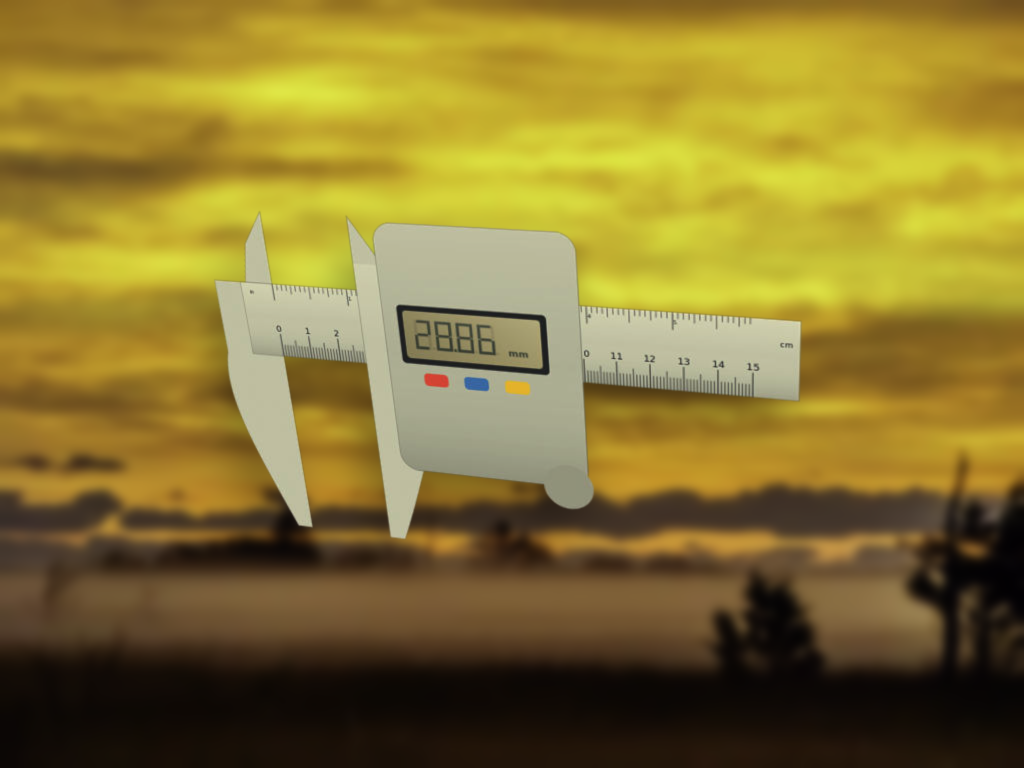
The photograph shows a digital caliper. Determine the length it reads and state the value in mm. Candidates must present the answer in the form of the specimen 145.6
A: 28.86
